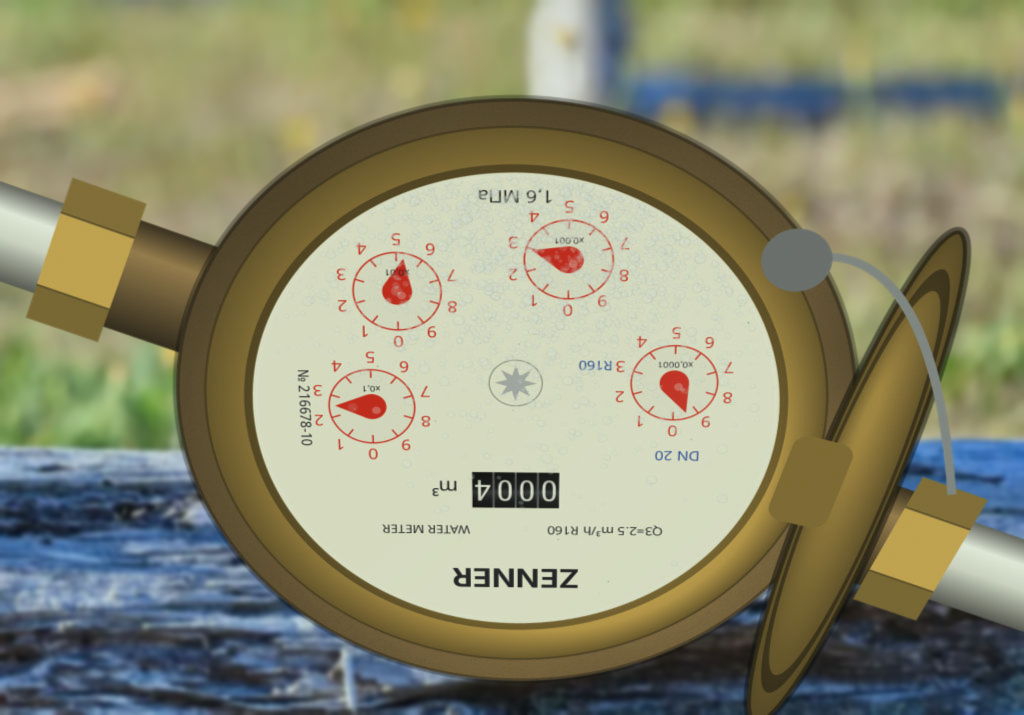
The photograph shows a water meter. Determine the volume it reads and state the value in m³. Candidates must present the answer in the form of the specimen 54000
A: 4.2529
